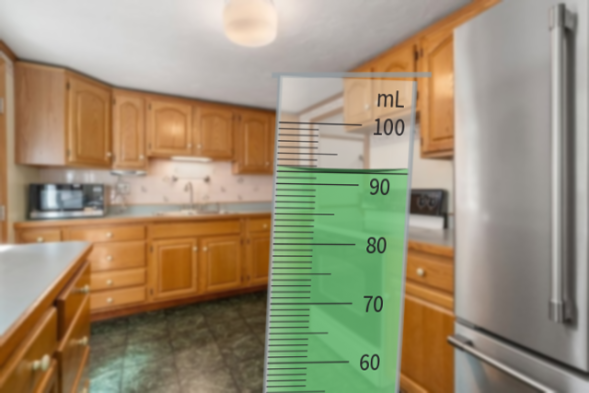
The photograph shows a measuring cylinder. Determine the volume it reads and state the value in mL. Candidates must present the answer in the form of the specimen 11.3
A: 92
